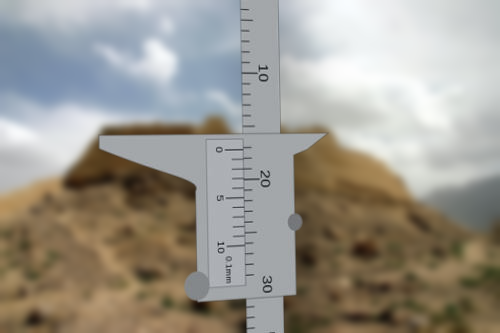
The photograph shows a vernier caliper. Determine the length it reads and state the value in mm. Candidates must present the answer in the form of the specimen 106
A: 17.2
